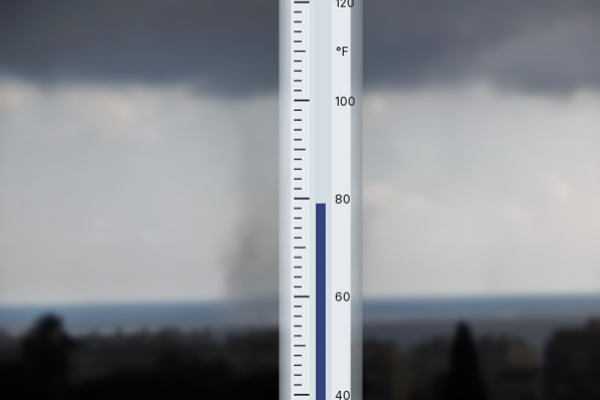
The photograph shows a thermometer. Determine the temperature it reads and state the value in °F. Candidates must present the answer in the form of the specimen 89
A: 79
